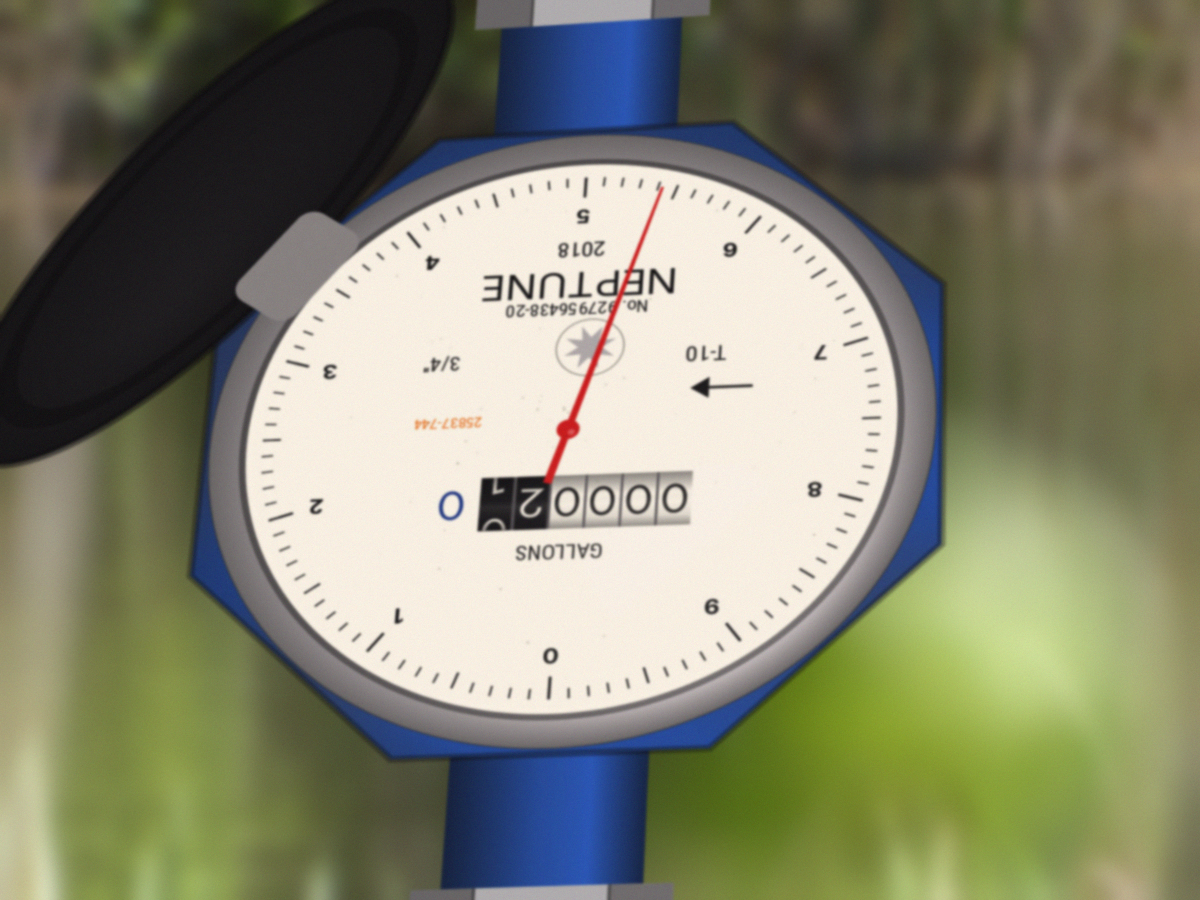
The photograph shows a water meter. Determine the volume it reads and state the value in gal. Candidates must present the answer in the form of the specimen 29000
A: 205.4
